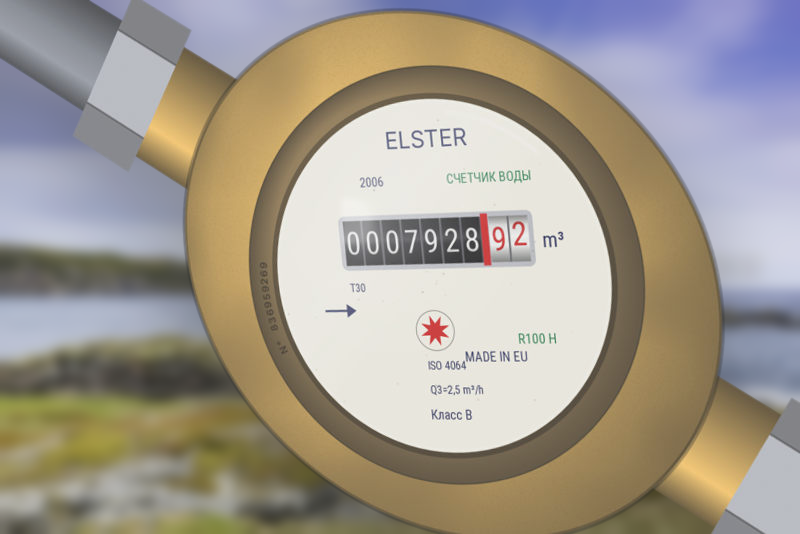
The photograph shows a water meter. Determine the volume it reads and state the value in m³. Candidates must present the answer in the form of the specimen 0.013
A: 7928.92
